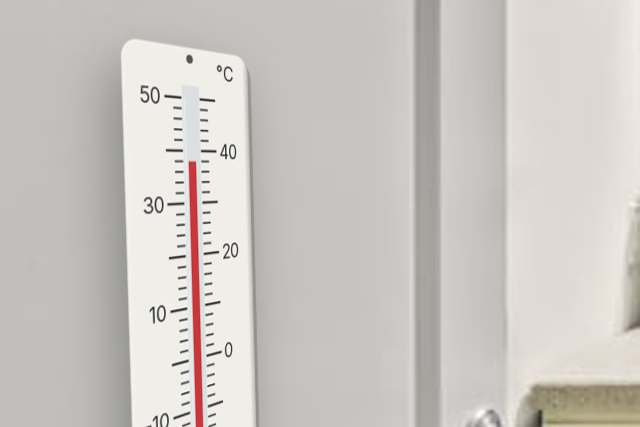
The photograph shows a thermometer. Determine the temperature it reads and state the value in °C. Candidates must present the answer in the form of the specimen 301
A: 38
